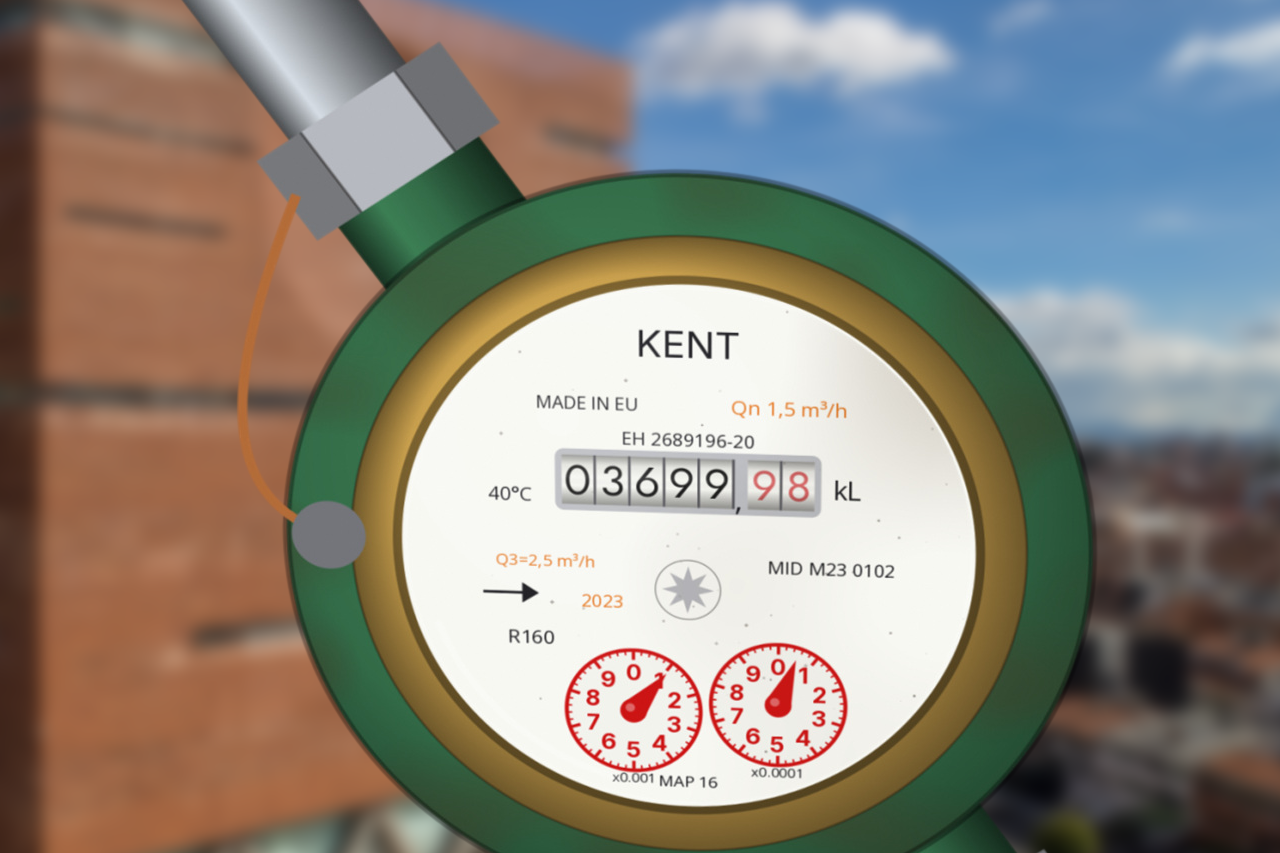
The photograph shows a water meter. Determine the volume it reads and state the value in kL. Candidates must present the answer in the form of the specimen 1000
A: 3699.9810
